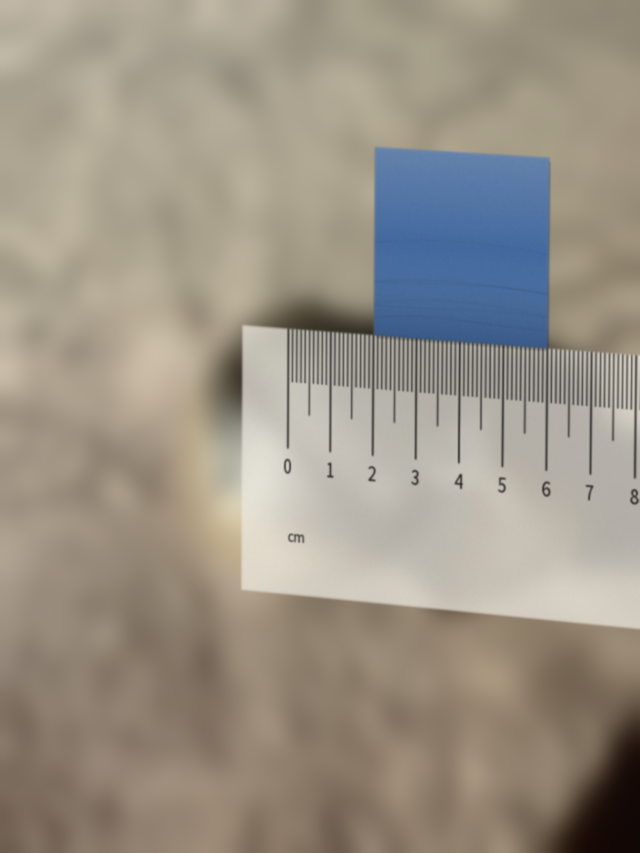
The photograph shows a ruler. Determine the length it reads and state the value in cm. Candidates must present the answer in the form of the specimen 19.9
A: 4
